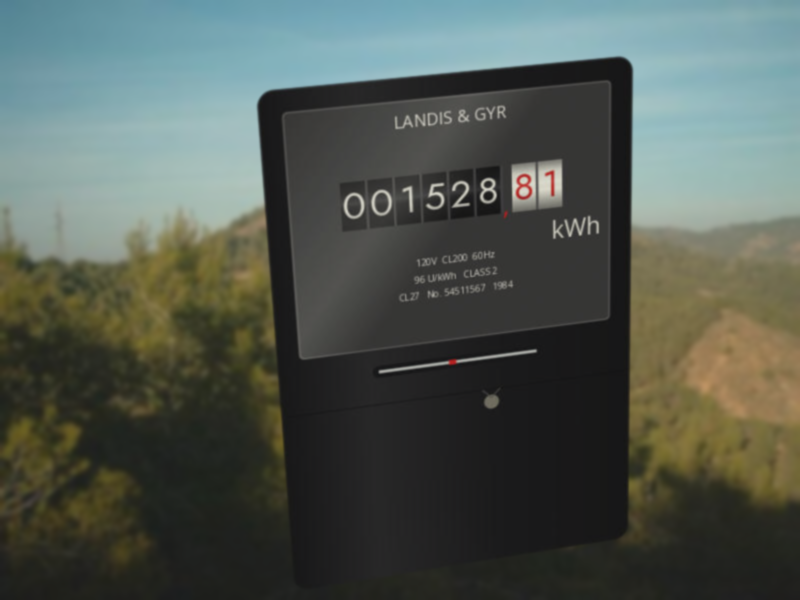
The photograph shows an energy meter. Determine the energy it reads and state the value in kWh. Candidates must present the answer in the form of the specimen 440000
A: 1528.81
